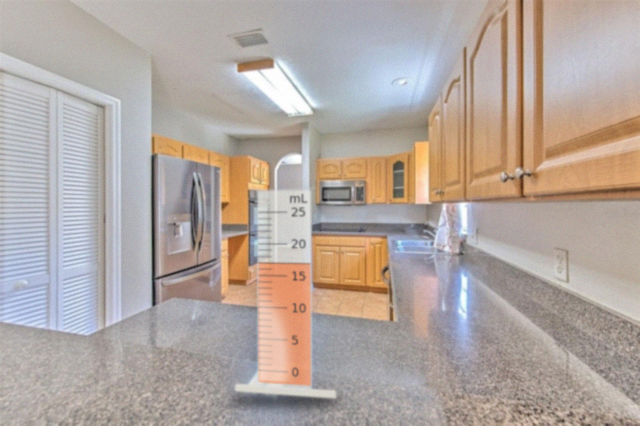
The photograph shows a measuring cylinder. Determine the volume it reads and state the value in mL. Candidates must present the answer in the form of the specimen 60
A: 17
